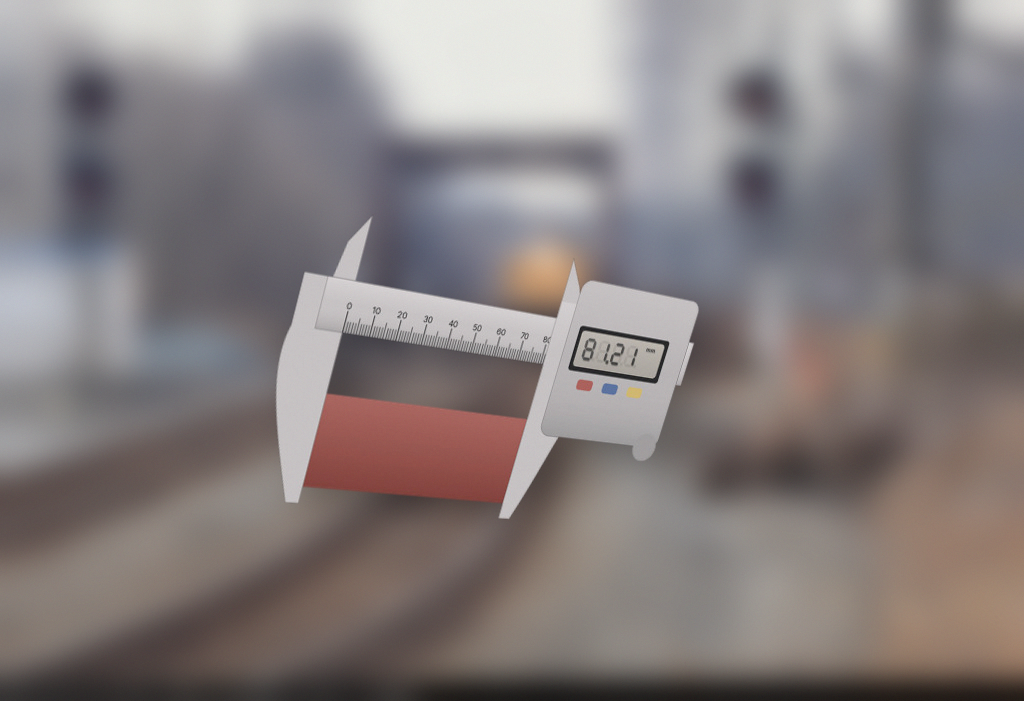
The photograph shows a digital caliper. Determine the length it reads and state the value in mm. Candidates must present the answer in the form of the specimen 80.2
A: 81.21
